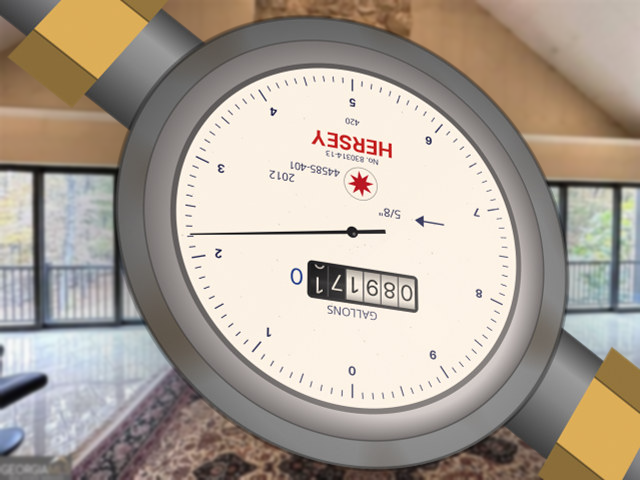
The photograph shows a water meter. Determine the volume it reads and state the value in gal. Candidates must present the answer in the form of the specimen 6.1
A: 891712.2
